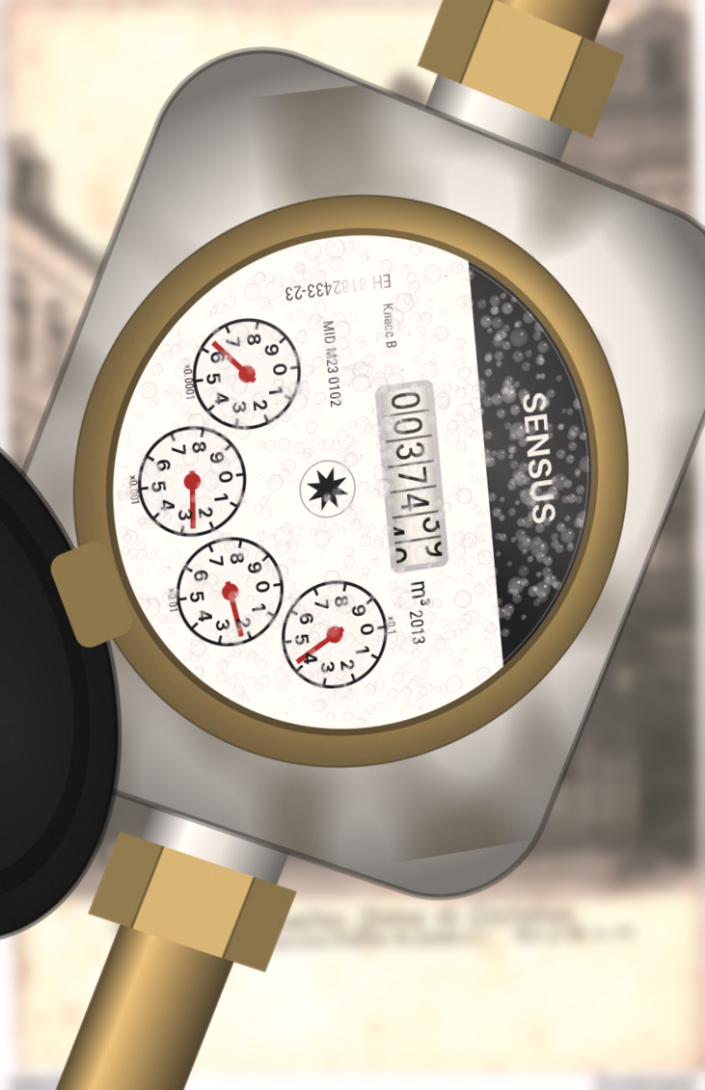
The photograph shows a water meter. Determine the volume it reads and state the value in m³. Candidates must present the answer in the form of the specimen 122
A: 37439.4226
